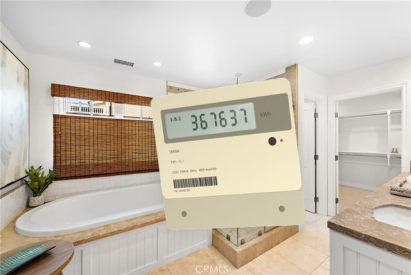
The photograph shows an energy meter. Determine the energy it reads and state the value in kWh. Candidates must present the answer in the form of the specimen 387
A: 367637
